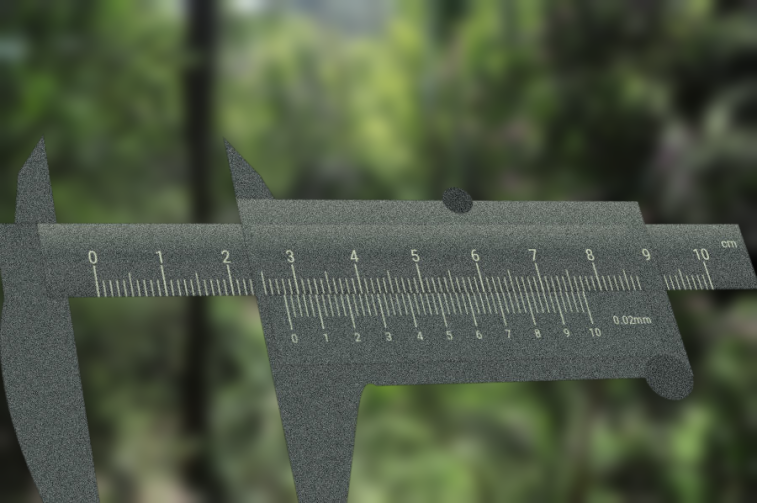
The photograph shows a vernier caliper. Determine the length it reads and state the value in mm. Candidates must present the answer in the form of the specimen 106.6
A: 27.8
